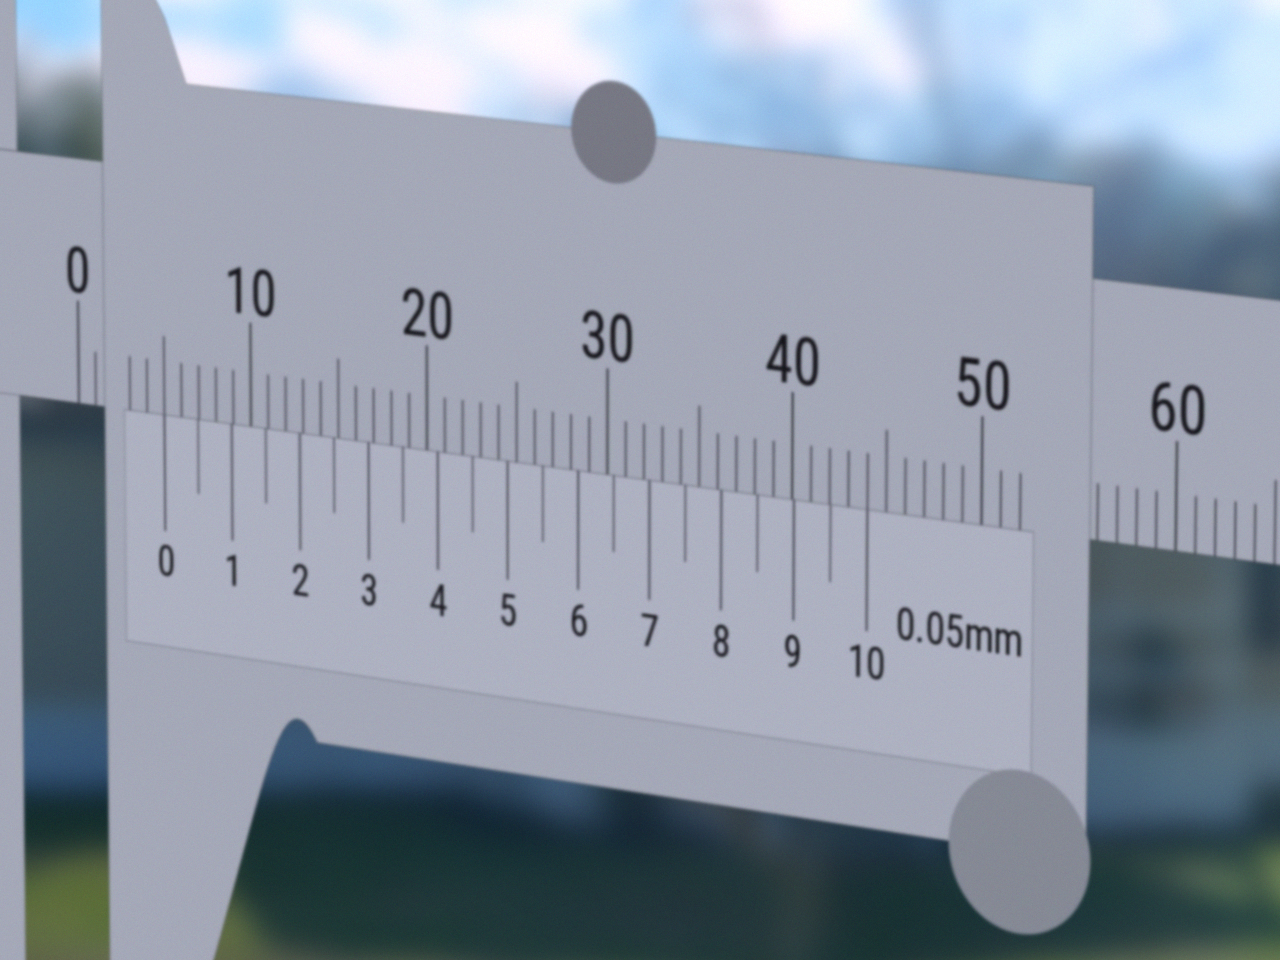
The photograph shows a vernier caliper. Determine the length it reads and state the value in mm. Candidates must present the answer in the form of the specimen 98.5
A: 5.0
